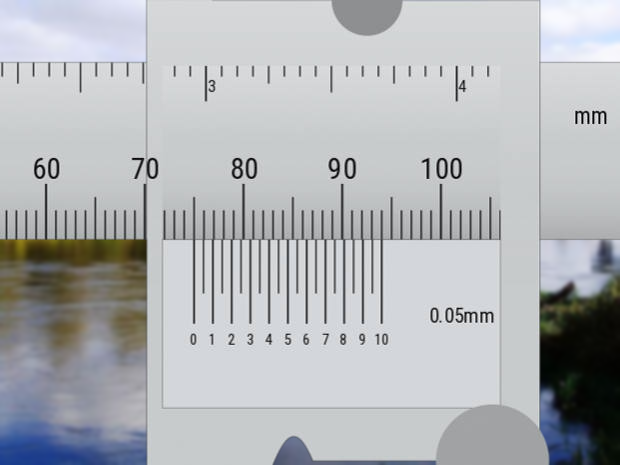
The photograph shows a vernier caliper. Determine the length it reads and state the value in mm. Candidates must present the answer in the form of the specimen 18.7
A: 75.0
